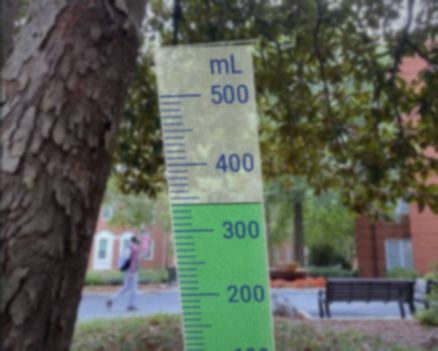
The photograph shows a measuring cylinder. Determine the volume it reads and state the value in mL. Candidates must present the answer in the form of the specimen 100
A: 340
